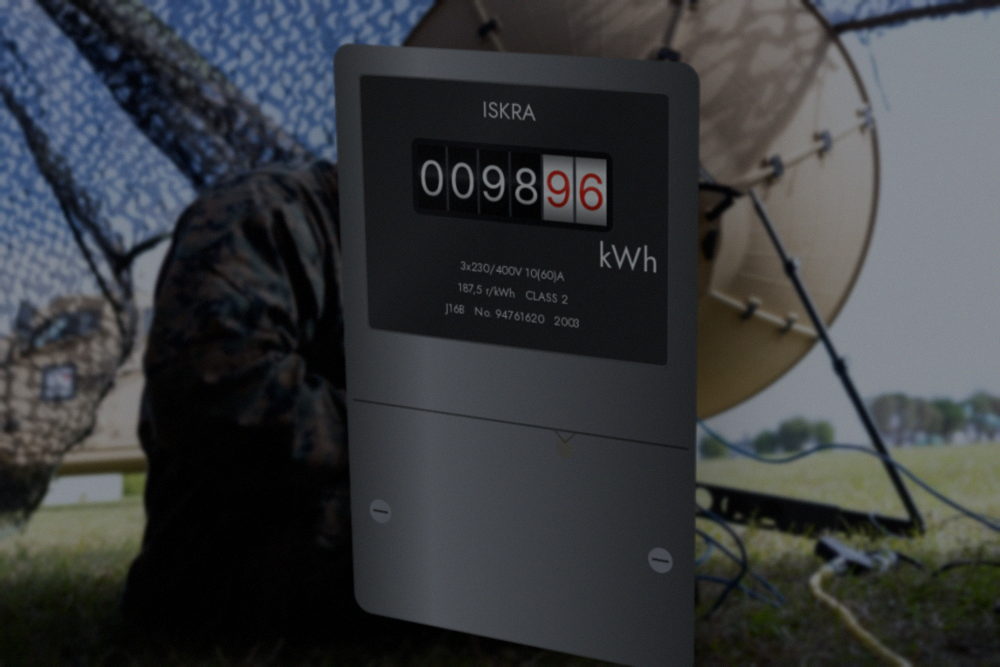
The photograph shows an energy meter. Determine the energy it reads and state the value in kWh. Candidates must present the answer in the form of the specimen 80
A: 98.96
